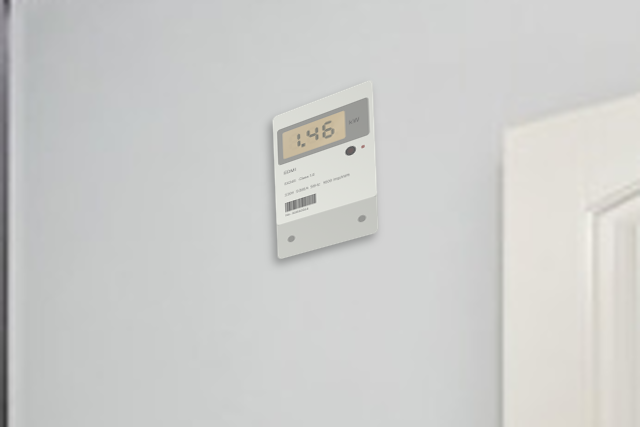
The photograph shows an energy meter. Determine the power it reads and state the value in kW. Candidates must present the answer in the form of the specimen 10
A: 1.46
